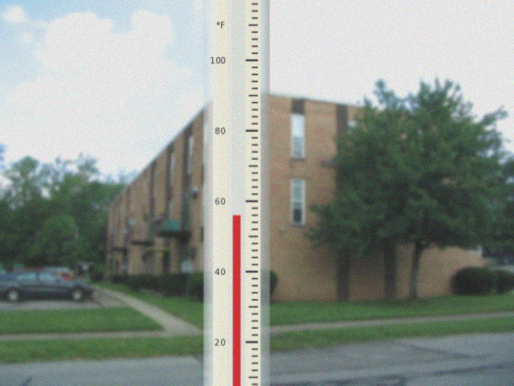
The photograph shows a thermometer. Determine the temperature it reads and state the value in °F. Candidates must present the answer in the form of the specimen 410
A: 56
